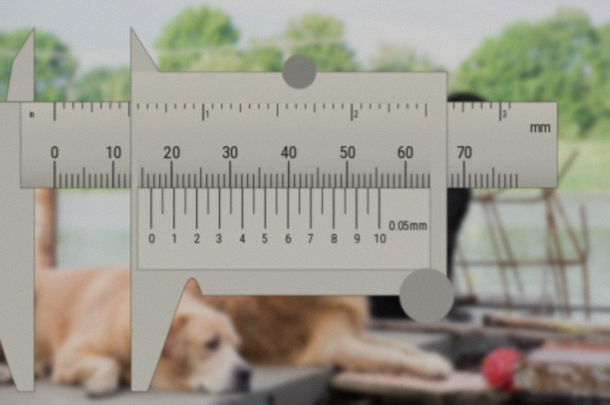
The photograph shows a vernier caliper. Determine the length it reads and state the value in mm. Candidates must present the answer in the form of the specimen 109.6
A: 16.5
